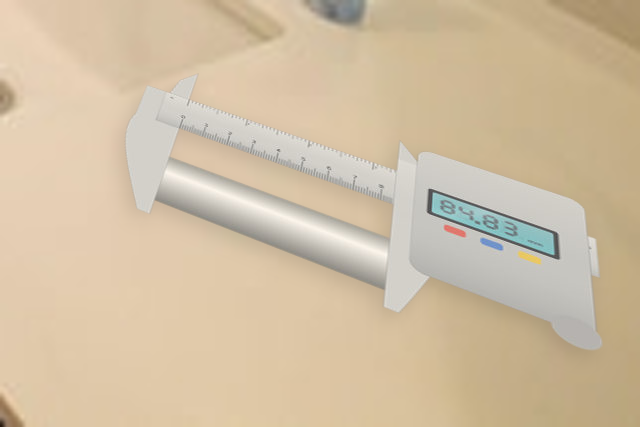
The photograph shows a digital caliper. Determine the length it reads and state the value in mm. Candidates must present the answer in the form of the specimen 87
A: 84.83
